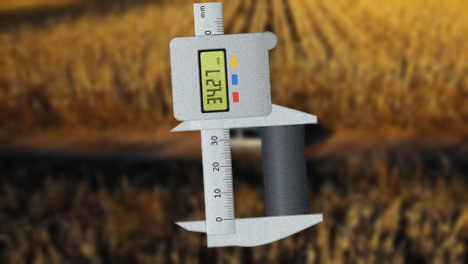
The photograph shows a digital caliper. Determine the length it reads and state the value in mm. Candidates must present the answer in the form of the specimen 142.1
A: 34.27
